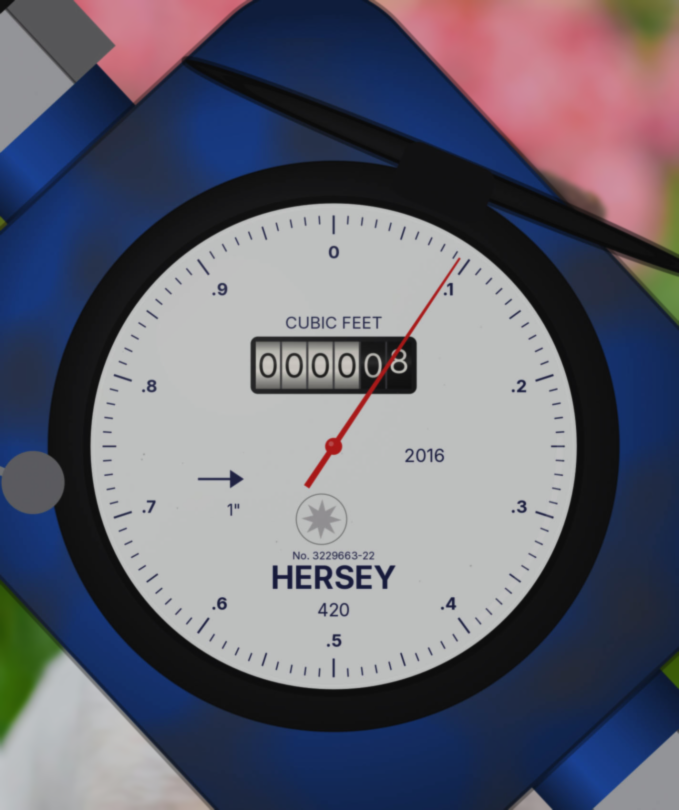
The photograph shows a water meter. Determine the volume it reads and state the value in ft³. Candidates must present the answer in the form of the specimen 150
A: 8.09
